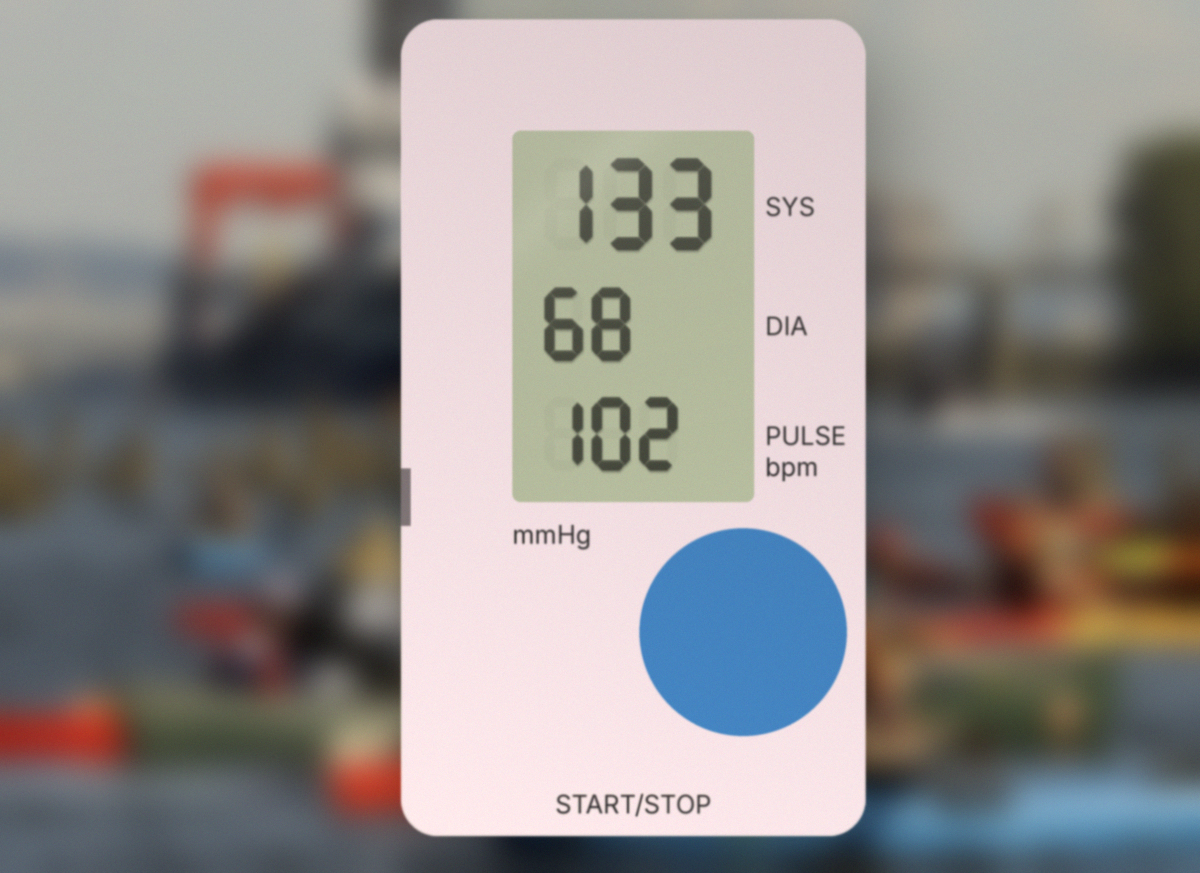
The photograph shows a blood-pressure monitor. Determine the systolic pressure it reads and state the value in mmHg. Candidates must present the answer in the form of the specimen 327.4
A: 133
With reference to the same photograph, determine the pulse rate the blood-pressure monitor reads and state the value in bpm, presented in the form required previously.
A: 102
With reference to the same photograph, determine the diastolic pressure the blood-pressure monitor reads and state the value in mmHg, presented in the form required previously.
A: 68
